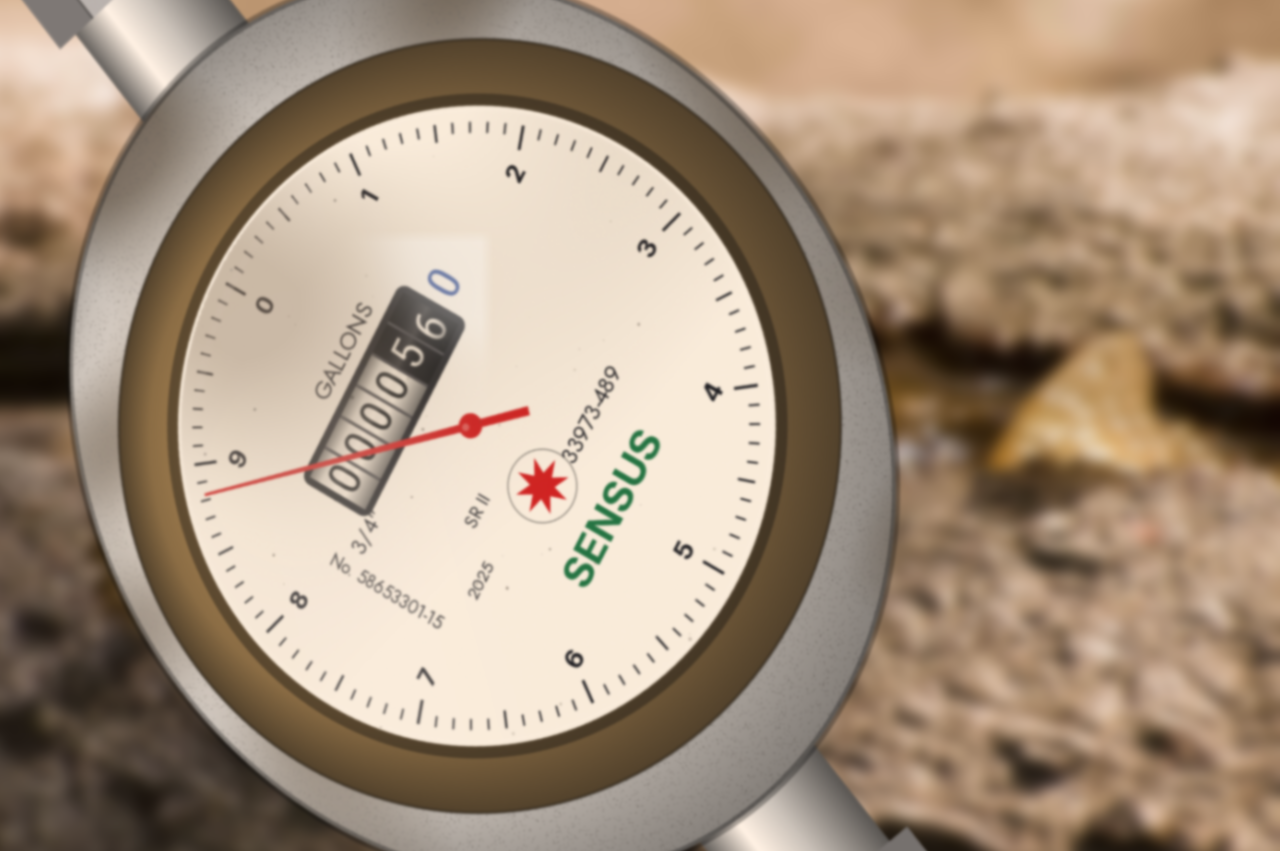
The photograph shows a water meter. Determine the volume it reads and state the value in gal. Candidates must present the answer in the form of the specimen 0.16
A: 558.8
